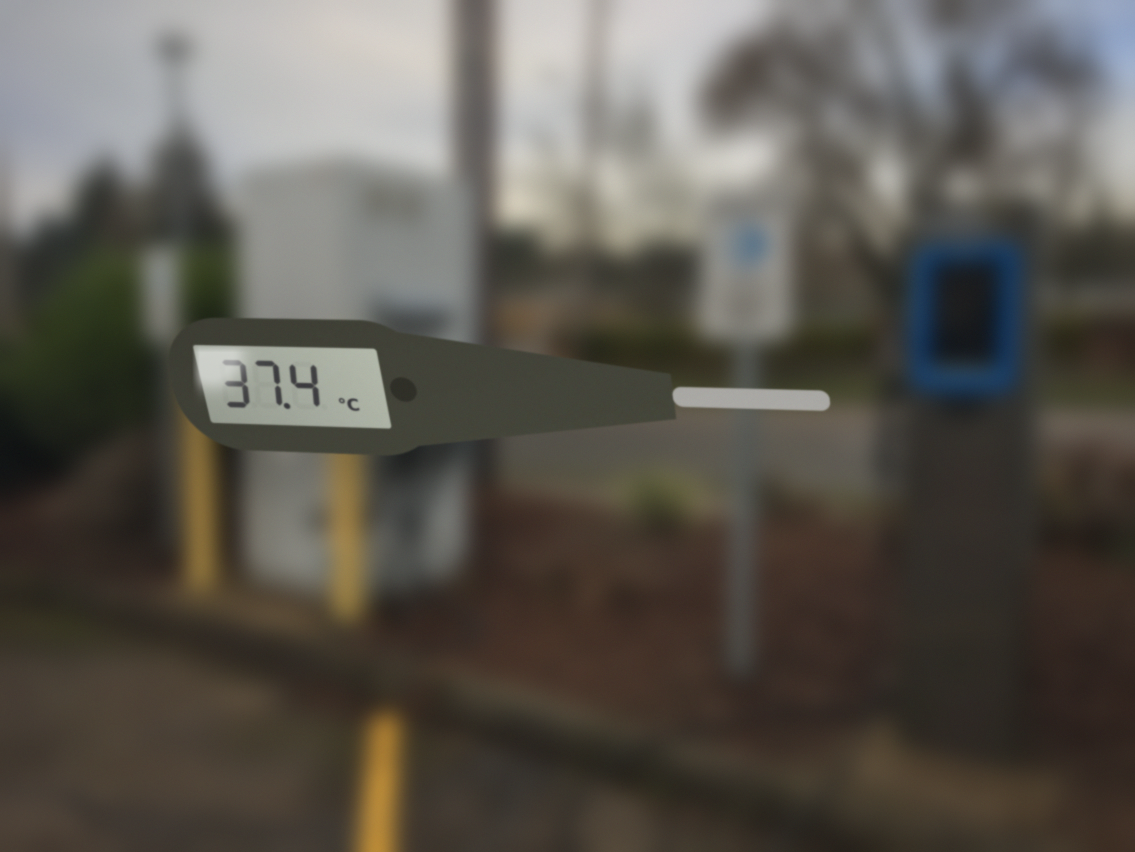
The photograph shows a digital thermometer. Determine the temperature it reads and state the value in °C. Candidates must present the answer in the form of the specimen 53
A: 37.4
